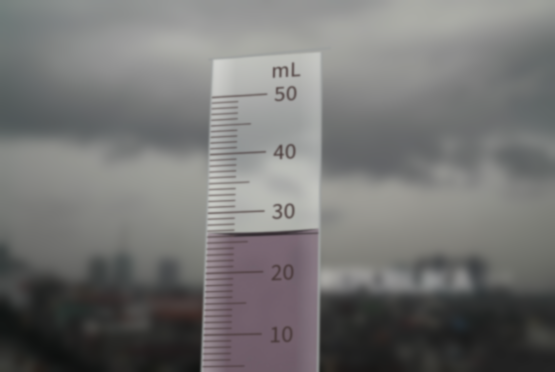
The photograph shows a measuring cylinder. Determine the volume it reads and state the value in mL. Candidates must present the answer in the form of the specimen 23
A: 26
